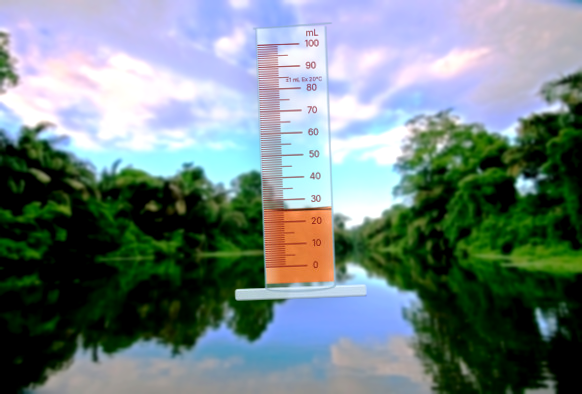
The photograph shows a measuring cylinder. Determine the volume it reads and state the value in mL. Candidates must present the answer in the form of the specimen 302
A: 25
